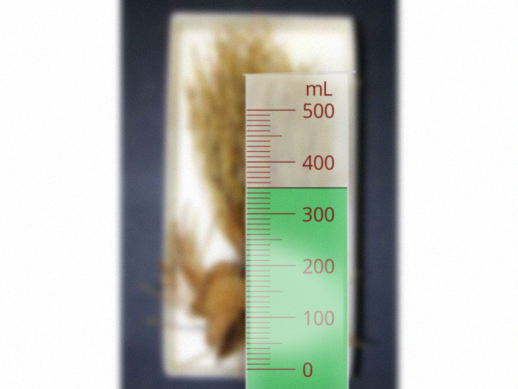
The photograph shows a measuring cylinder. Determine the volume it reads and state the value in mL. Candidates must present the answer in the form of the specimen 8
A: 350
